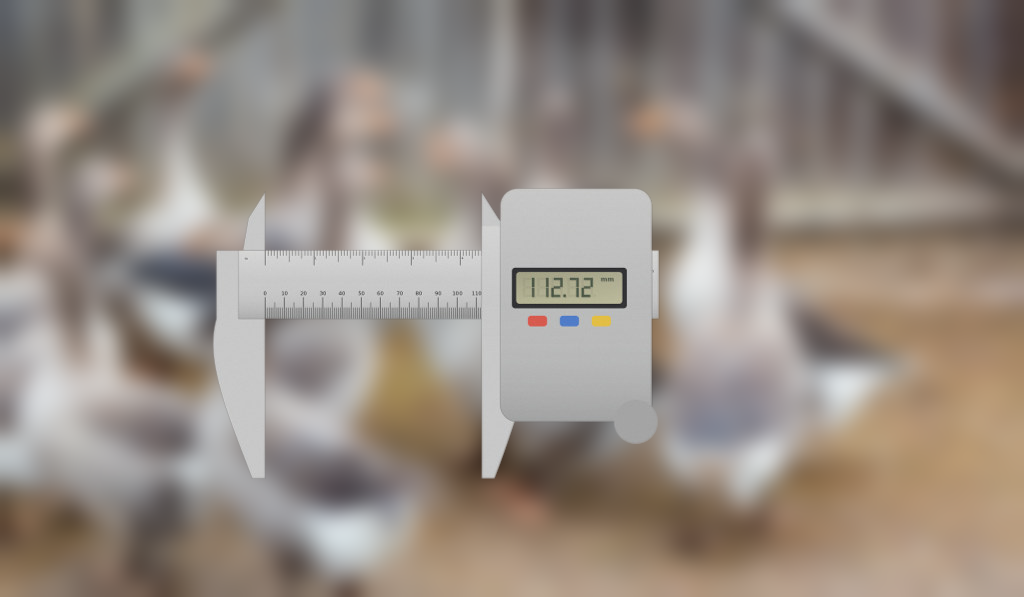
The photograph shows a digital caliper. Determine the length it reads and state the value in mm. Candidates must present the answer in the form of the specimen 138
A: 112.72
